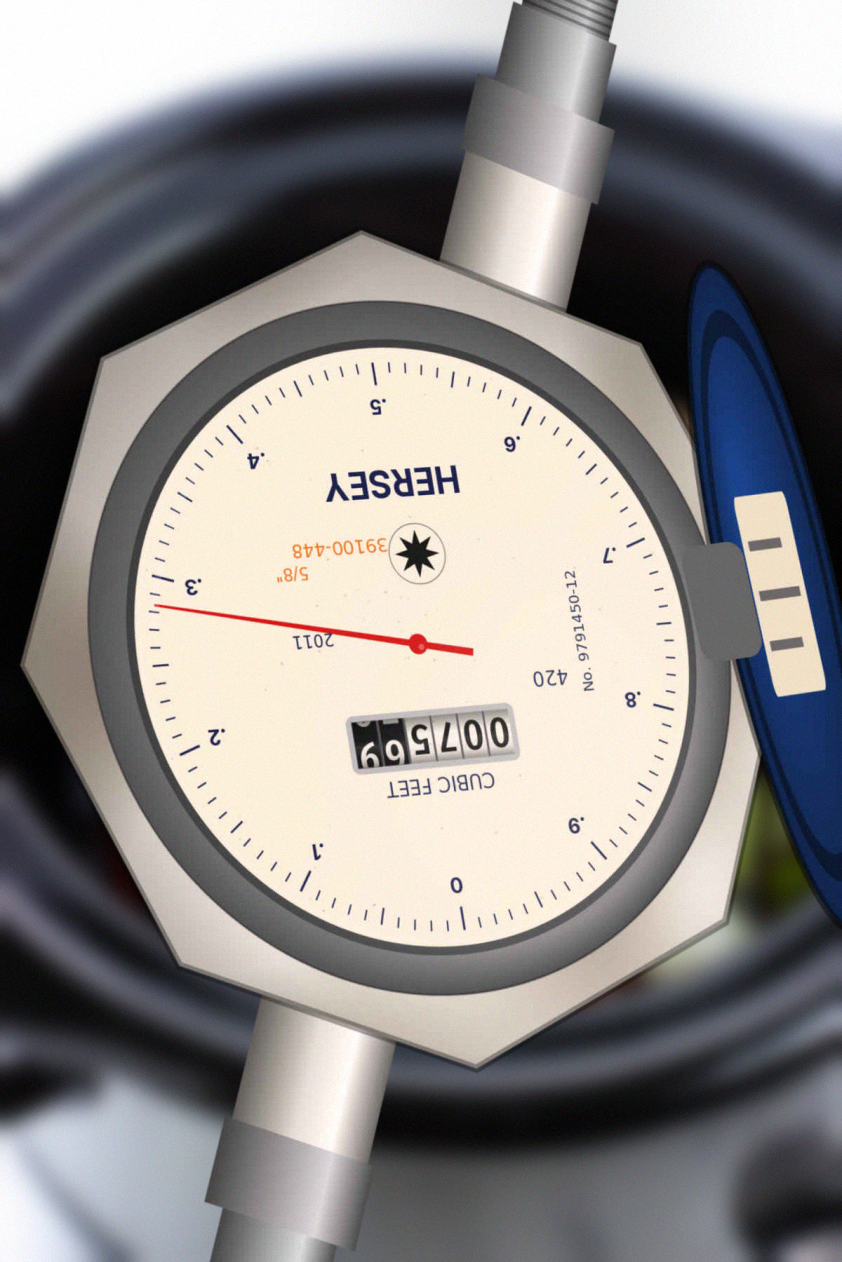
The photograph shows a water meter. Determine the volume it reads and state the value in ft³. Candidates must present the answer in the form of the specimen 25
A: 7569.28
